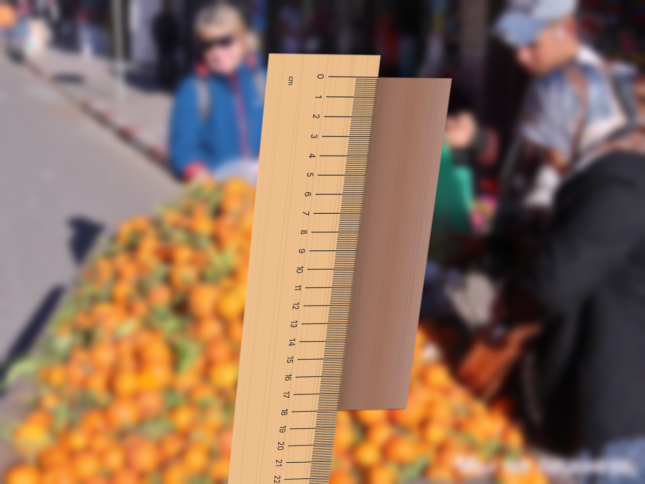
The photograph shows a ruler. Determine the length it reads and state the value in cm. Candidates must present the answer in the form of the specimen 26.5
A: 18
